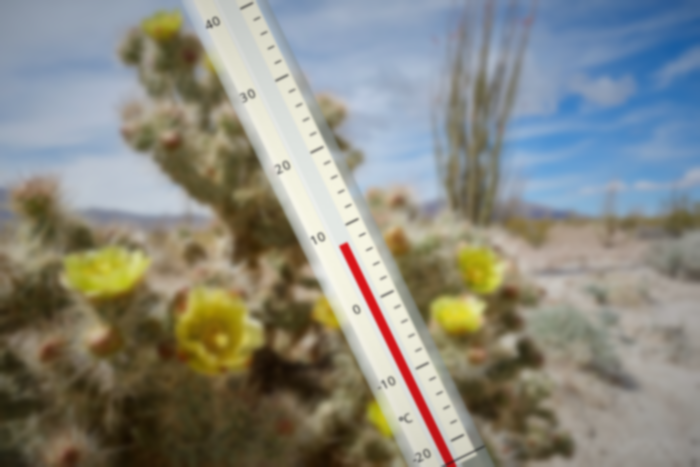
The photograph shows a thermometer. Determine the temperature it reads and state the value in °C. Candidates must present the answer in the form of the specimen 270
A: 8
